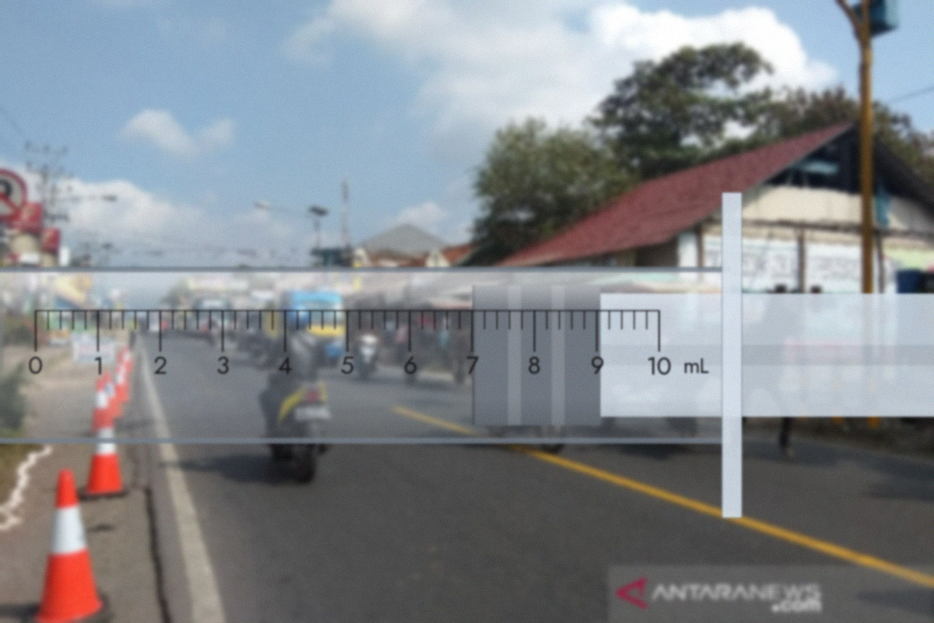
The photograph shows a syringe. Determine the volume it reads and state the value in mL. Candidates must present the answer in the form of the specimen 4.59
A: 7
